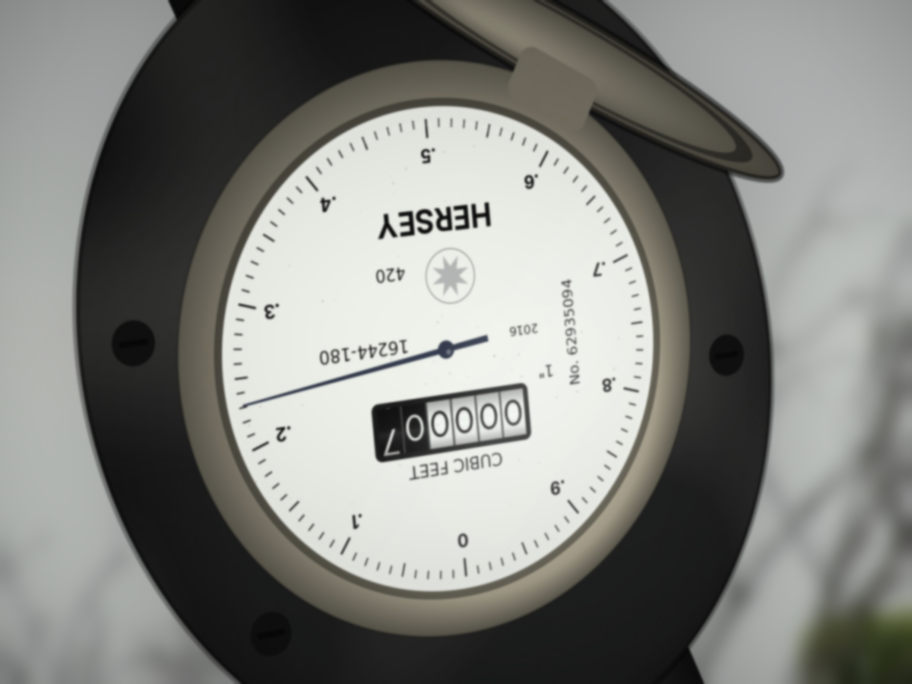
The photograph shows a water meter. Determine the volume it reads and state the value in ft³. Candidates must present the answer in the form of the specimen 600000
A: 7.23
